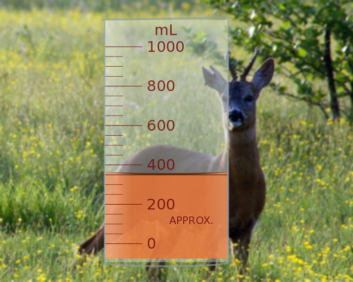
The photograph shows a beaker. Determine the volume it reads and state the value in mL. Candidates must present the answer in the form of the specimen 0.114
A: 350
